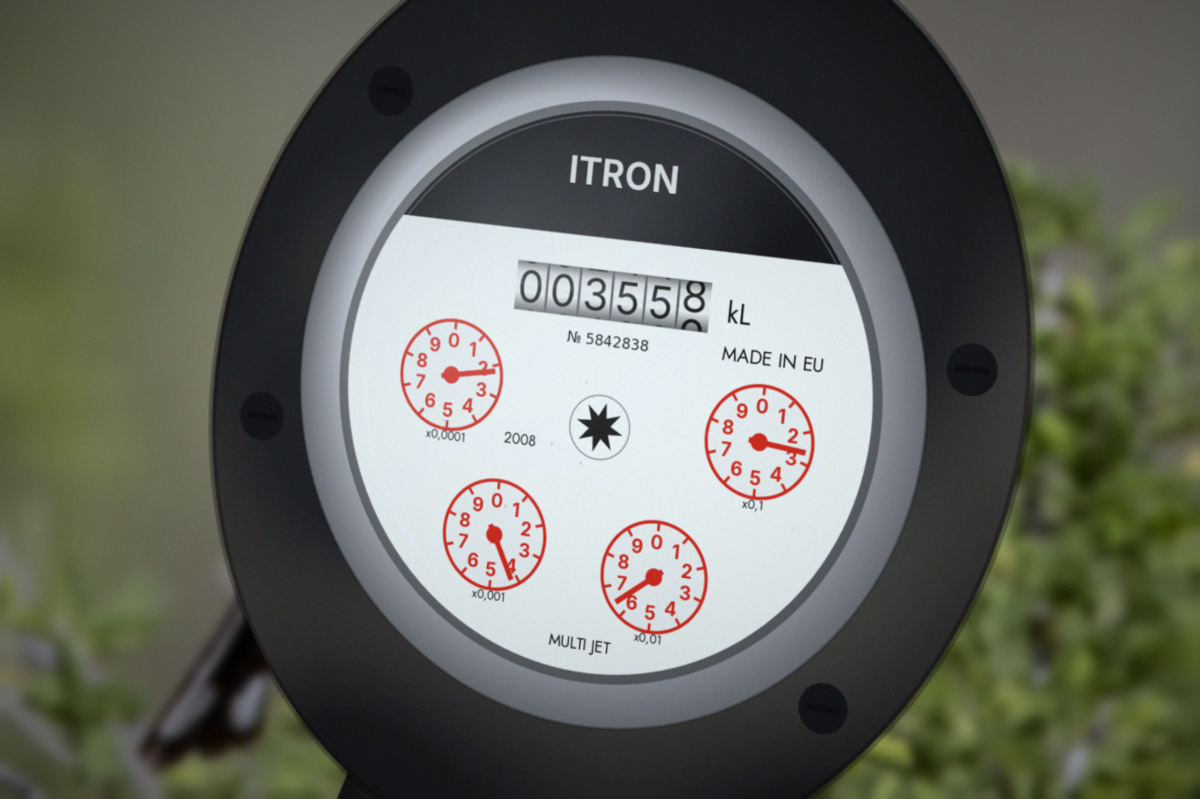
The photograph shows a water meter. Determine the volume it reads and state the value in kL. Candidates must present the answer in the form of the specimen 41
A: 3558.2642
